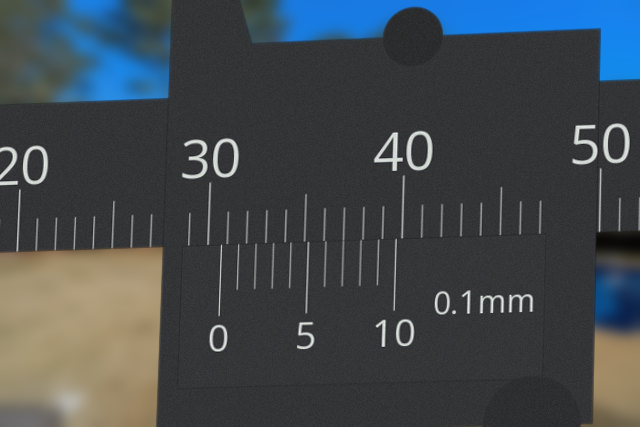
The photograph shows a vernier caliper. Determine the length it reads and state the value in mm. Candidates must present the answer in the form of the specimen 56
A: 30.7
